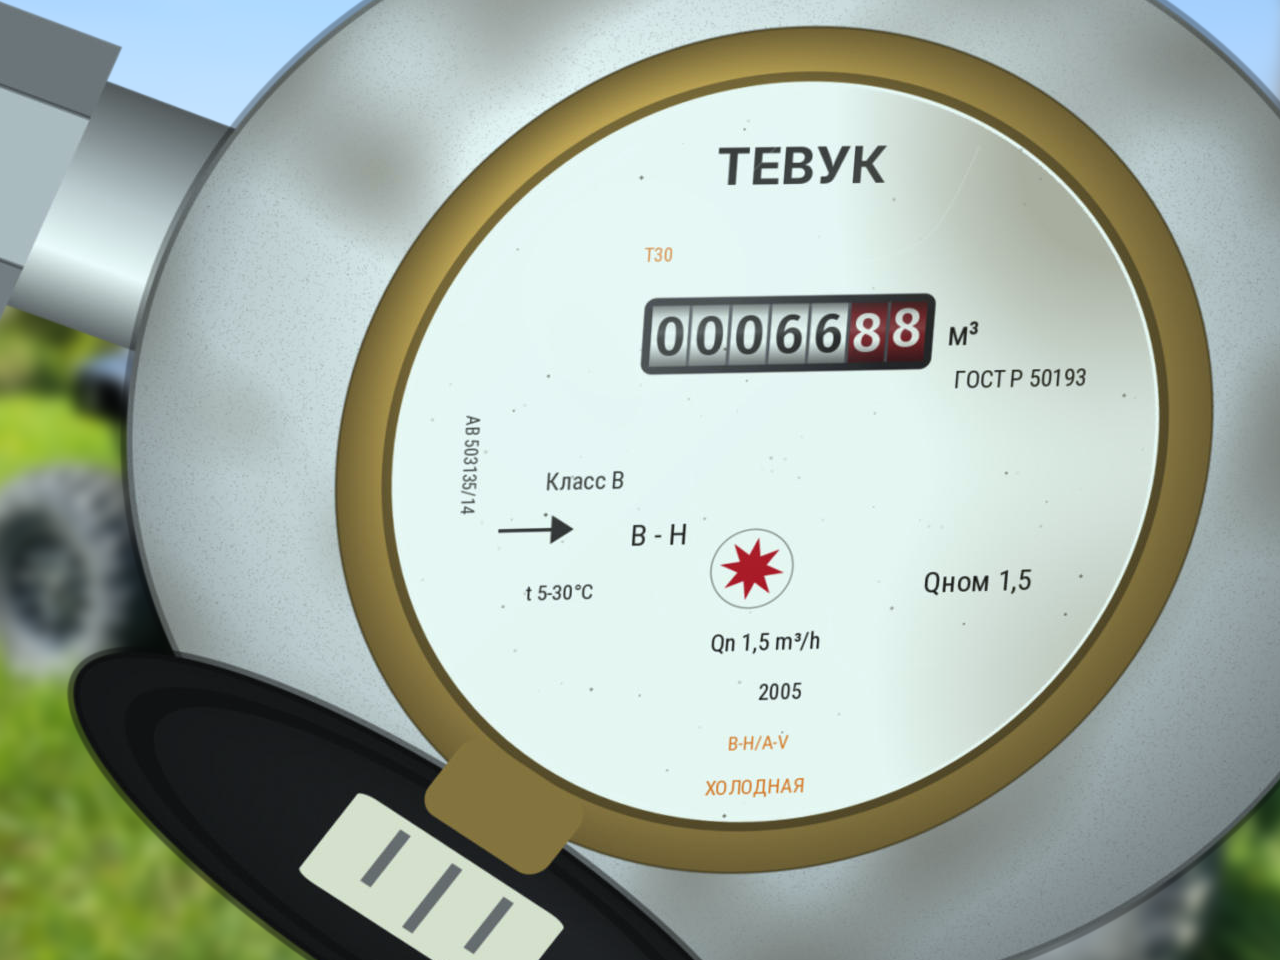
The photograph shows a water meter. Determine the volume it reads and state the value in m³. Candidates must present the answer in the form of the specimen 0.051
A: 66.88
